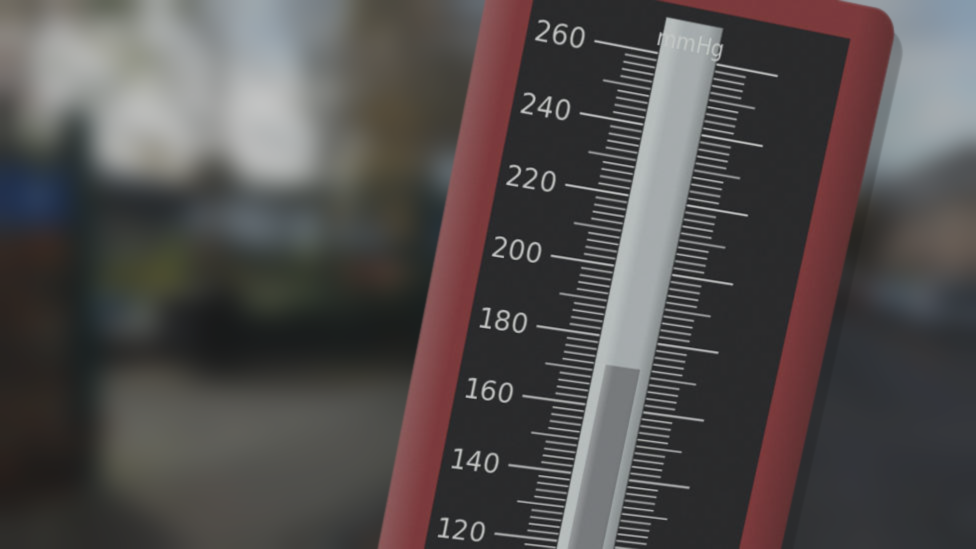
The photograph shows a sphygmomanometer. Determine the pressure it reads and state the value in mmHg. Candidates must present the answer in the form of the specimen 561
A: 172
